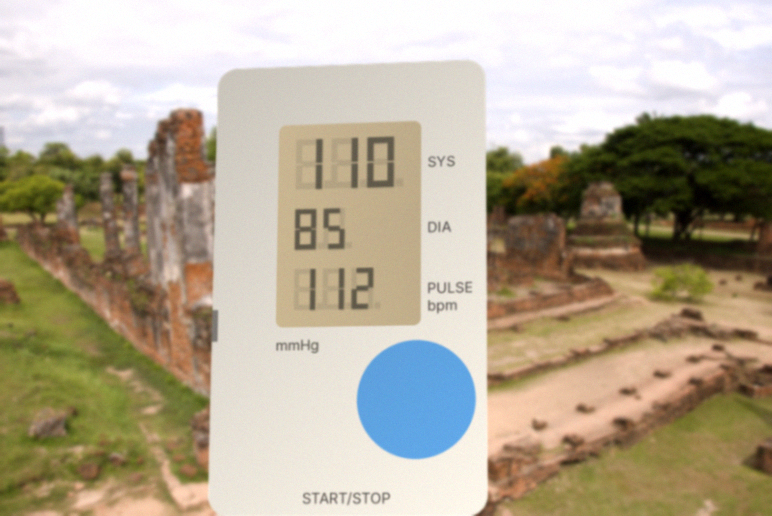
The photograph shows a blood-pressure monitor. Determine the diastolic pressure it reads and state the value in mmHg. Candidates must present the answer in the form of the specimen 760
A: 85
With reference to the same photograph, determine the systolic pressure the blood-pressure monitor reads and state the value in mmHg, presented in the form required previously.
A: 110
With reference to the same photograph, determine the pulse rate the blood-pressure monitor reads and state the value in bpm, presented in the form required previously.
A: 112
